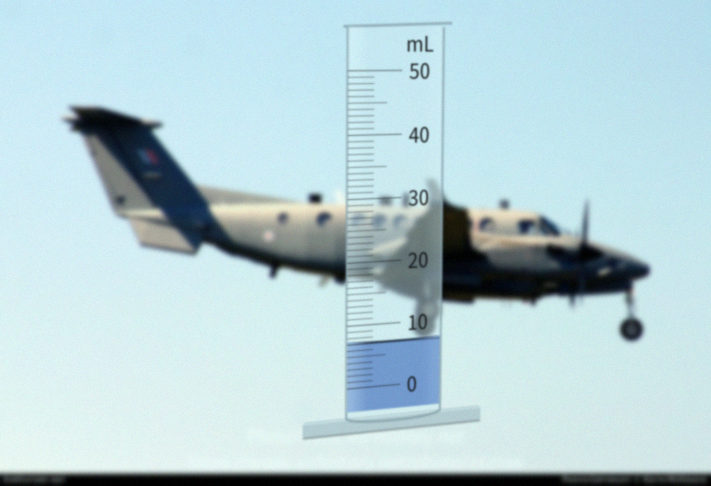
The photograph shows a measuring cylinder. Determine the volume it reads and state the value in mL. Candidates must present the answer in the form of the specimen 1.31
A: 7
